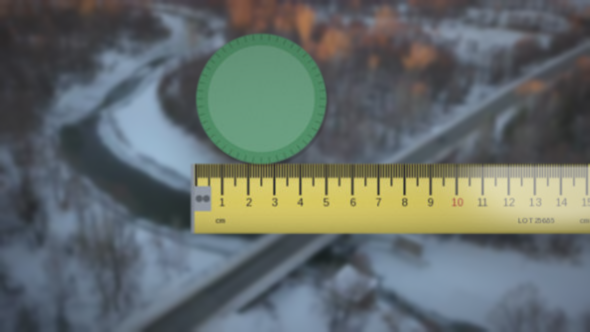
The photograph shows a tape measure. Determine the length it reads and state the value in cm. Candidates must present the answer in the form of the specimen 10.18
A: 5
